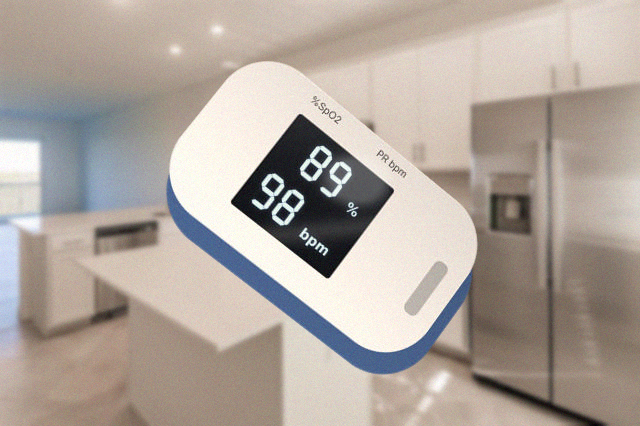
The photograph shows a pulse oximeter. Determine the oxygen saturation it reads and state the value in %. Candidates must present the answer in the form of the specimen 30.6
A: 89
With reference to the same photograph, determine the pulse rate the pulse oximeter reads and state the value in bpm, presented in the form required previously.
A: 98
